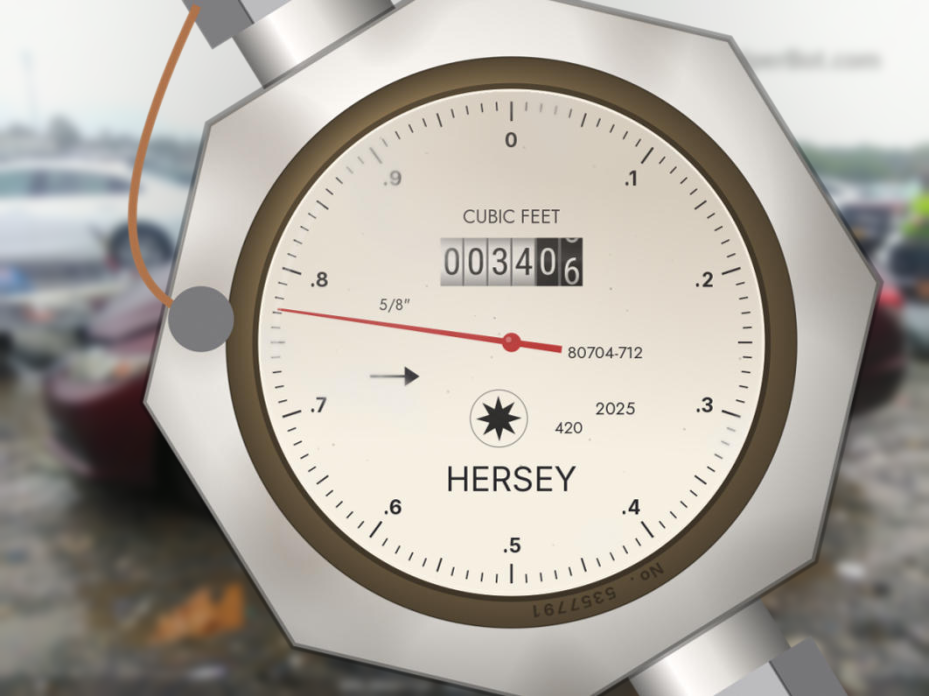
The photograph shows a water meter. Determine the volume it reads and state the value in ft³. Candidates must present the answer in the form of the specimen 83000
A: 3405.77
